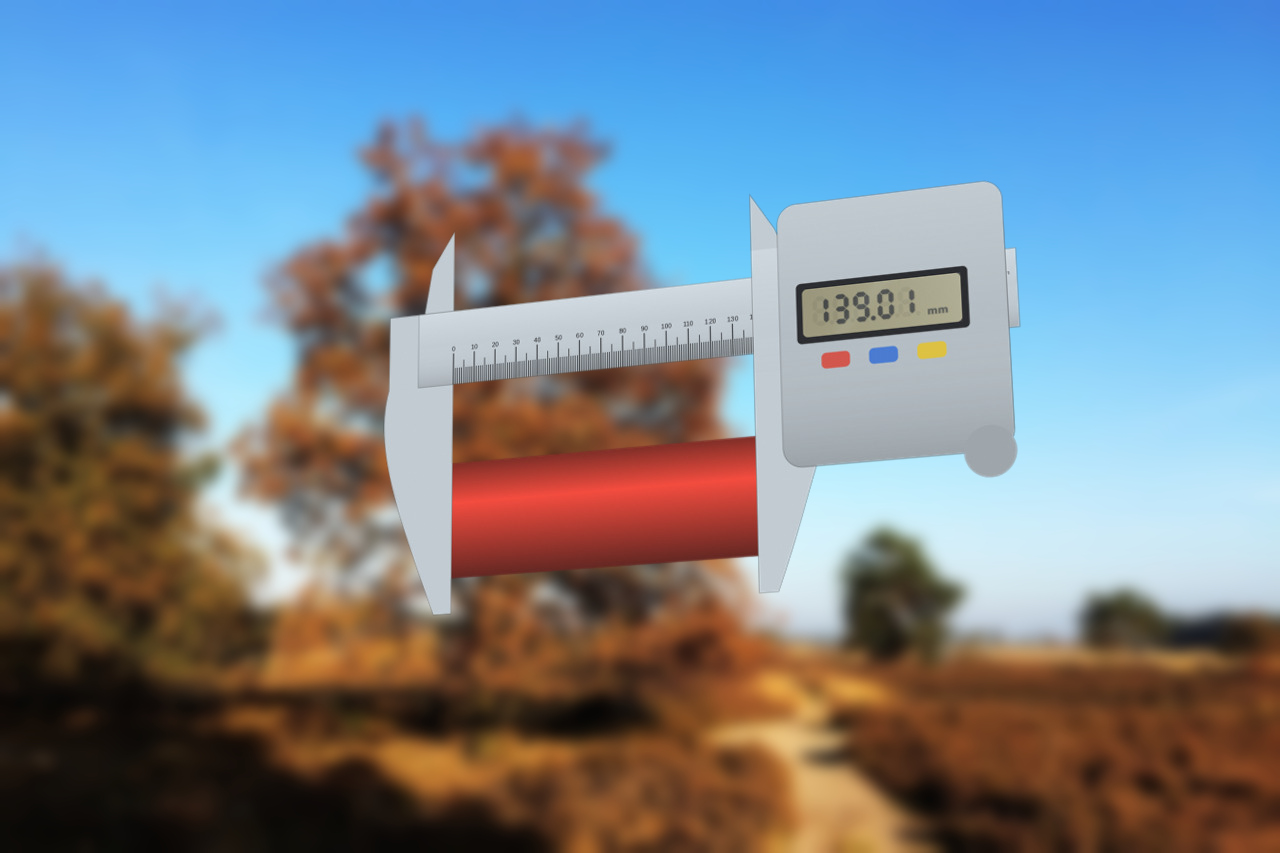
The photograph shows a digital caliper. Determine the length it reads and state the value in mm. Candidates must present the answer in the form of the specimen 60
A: 139.01
